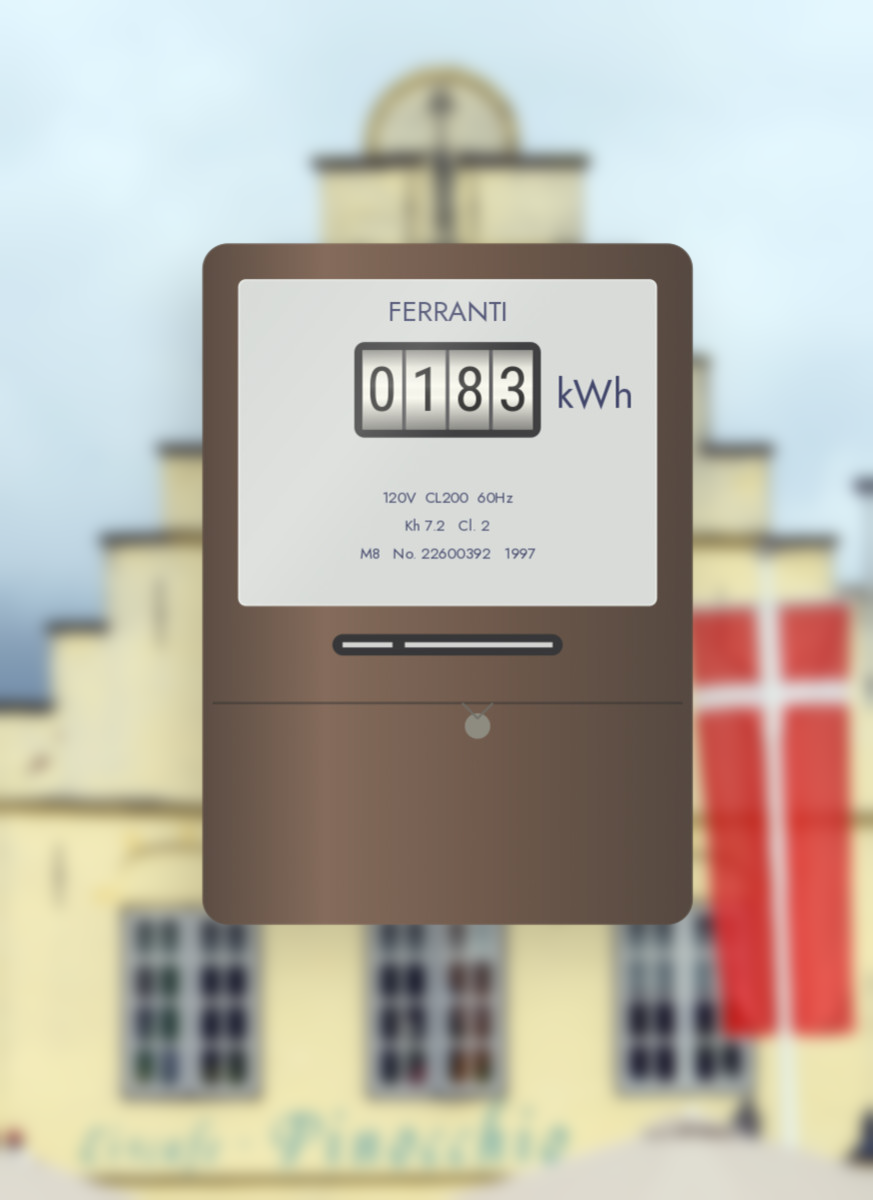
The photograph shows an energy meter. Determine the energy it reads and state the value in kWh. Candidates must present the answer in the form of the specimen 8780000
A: 183
